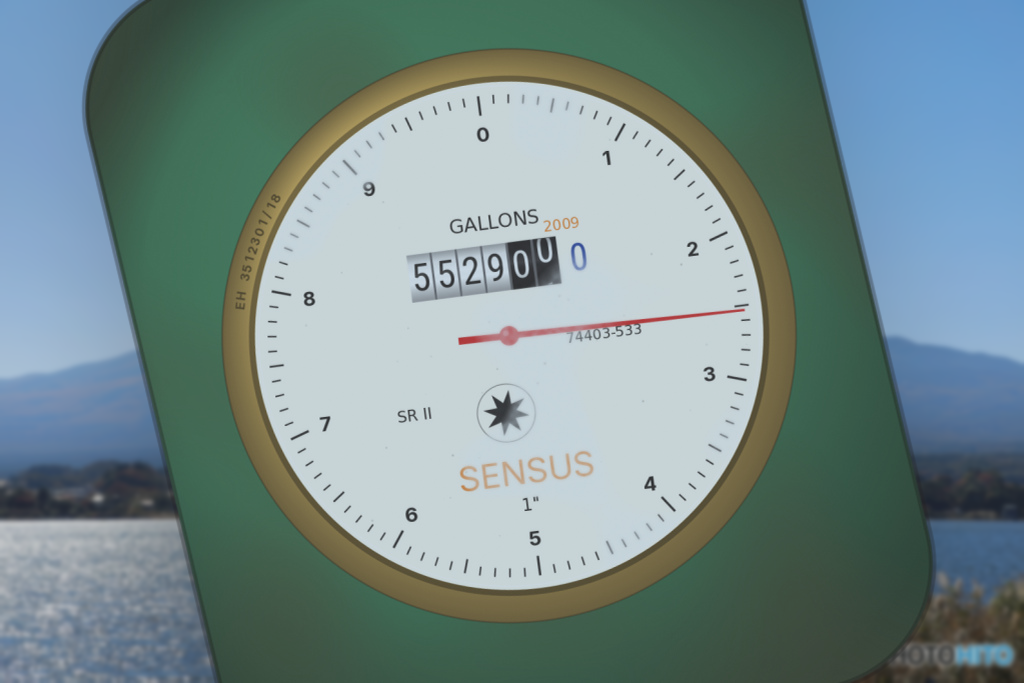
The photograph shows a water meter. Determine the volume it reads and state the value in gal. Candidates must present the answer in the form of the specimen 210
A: 5529002.5
